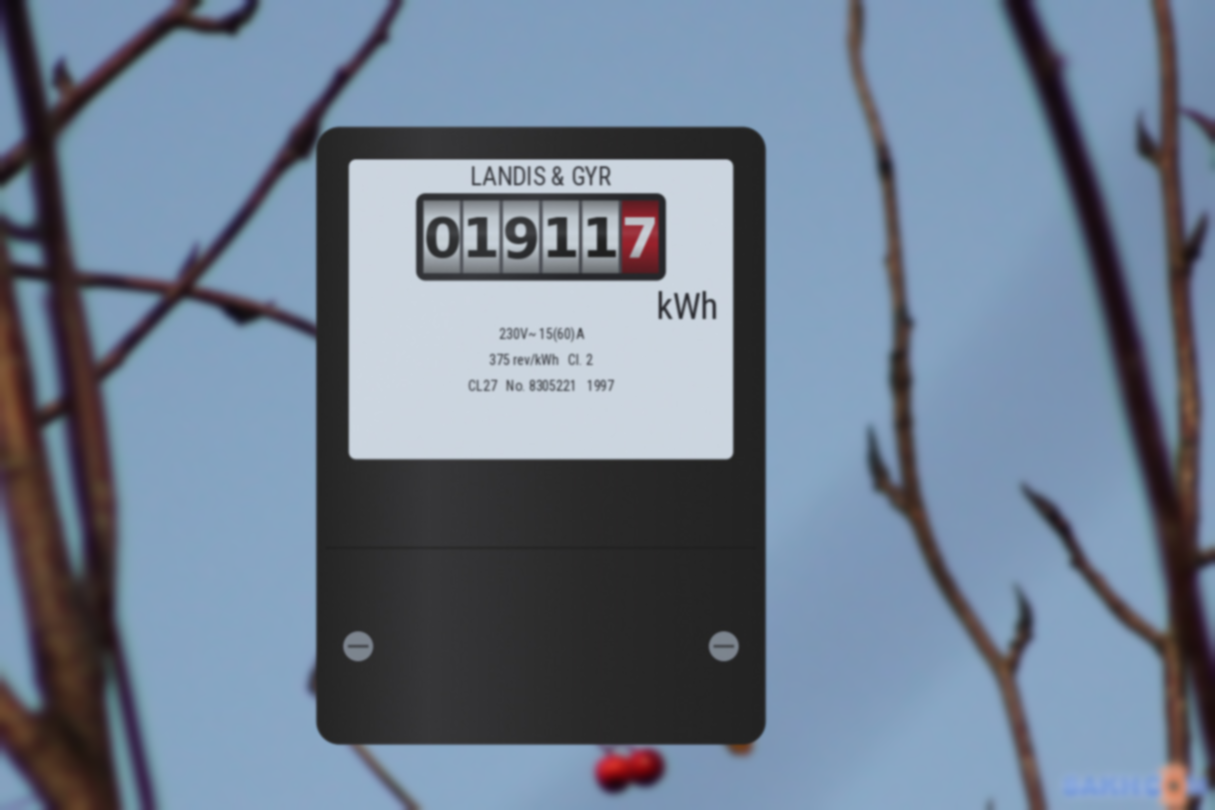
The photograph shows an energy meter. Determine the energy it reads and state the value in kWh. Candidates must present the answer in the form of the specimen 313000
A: 1911.7
